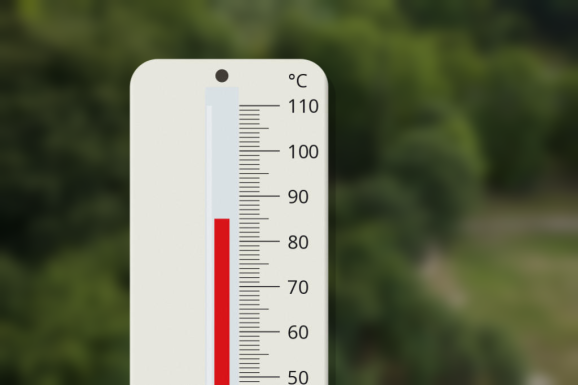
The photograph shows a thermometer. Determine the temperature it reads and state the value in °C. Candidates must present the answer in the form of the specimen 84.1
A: 85
